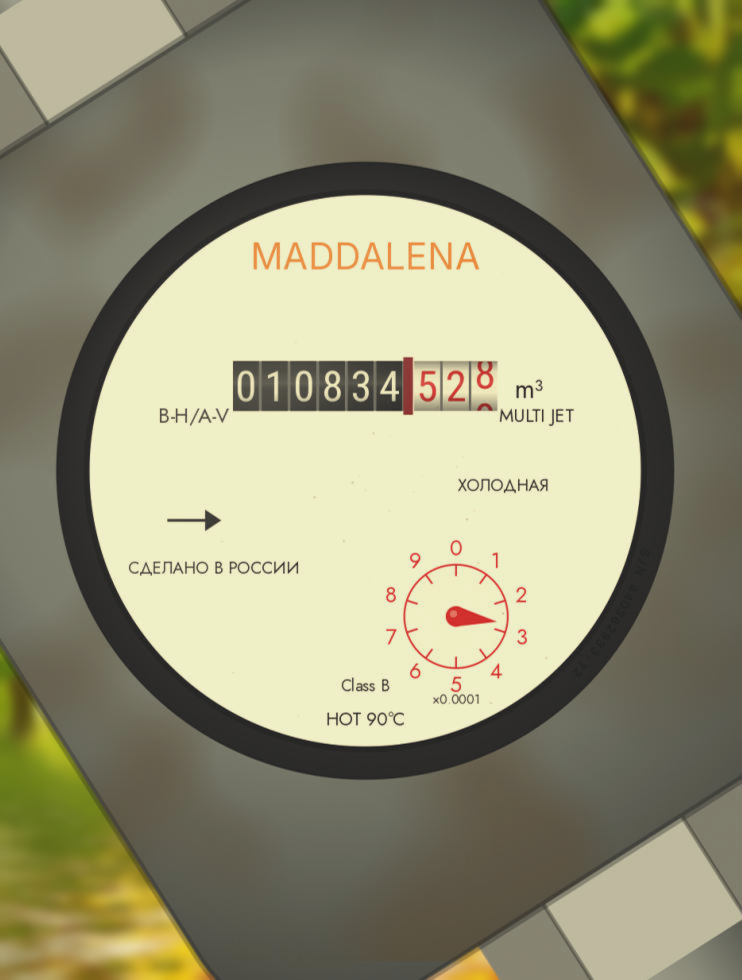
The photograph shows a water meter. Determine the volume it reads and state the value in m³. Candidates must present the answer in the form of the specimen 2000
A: 10834.5282
